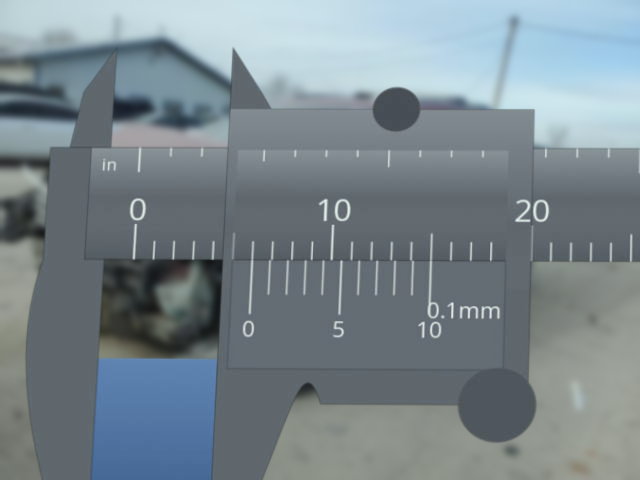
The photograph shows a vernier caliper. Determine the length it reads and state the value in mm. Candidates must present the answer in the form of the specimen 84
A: 6.0
